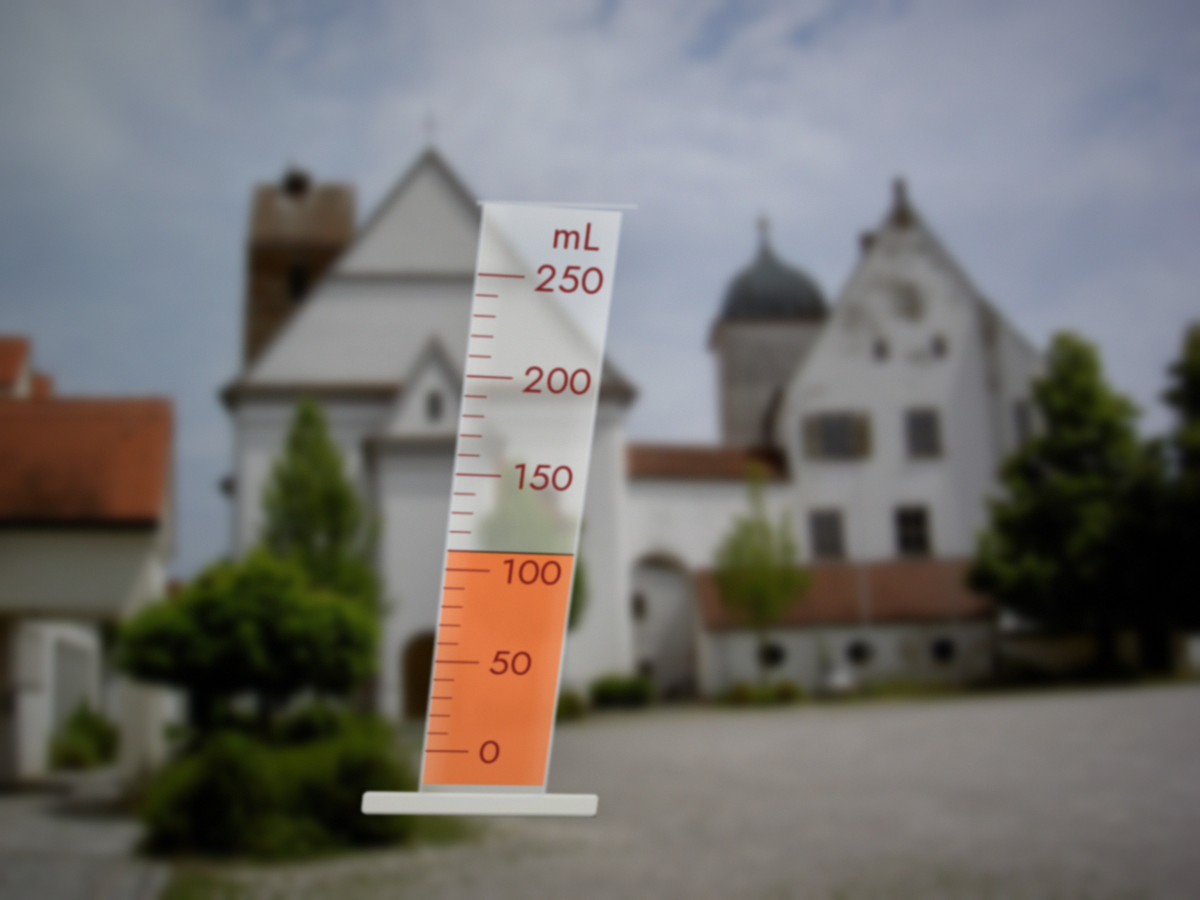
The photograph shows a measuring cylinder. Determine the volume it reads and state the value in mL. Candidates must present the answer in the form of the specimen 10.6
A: 110
